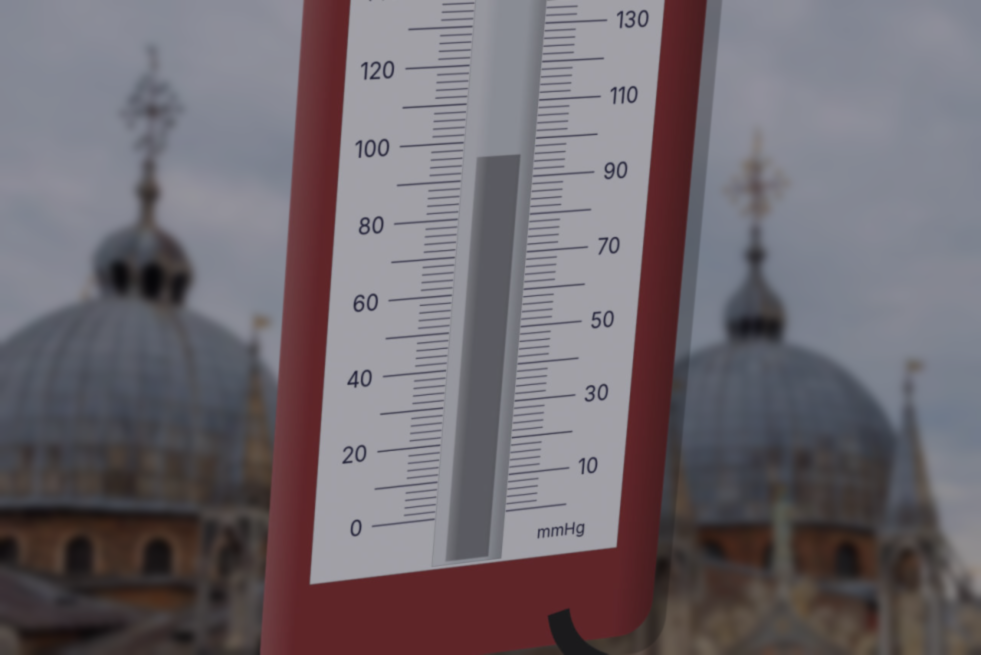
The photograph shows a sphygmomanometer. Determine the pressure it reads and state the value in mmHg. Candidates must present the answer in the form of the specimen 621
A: 96
